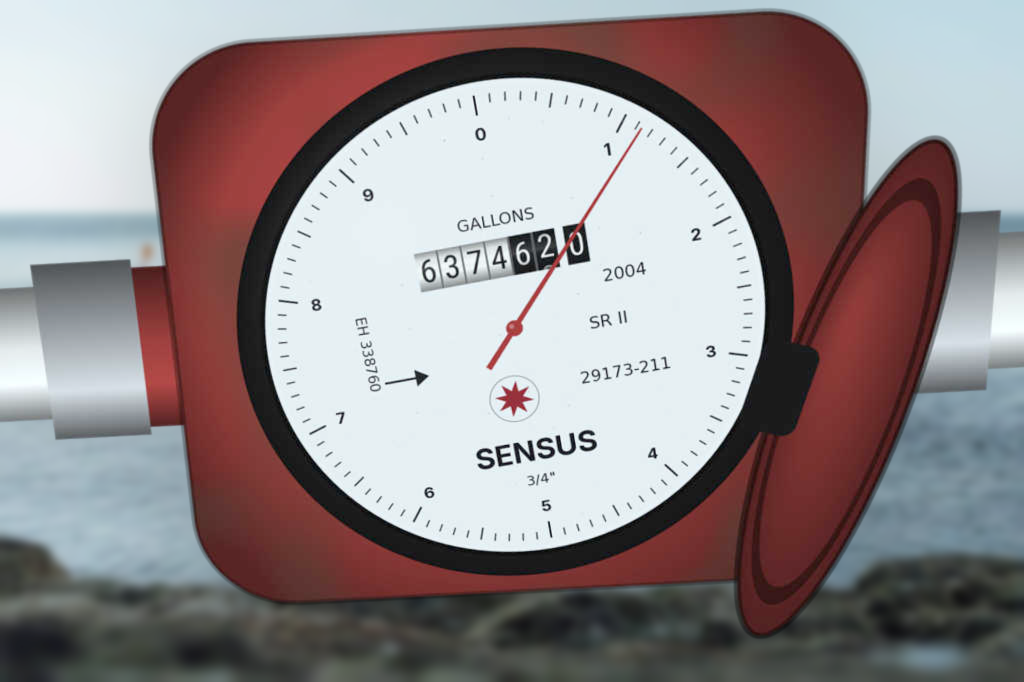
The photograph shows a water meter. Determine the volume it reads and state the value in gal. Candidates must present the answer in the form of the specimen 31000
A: 6374621.1
